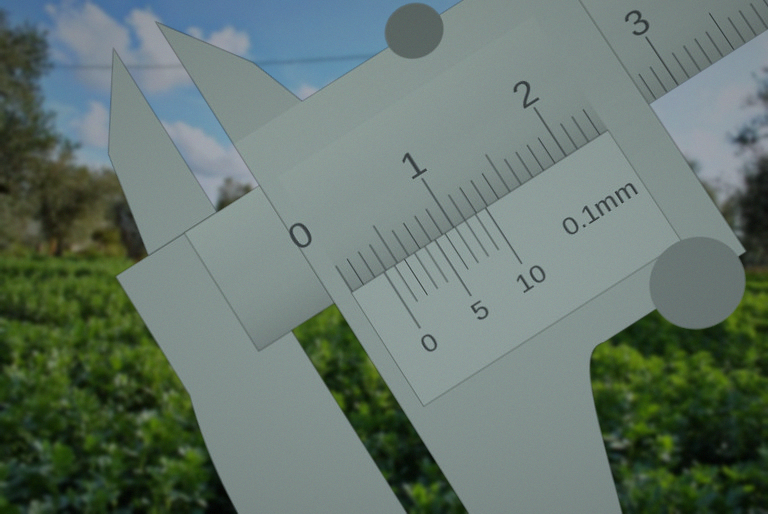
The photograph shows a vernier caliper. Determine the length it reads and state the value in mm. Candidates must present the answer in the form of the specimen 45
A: 3.8
